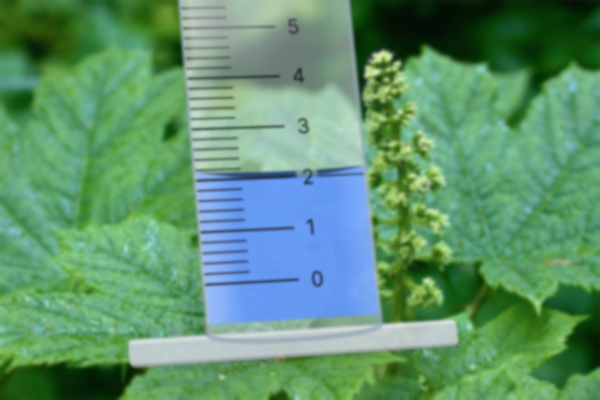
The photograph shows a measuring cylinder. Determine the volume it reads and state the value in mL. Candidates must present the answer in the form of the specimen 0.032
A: 2
